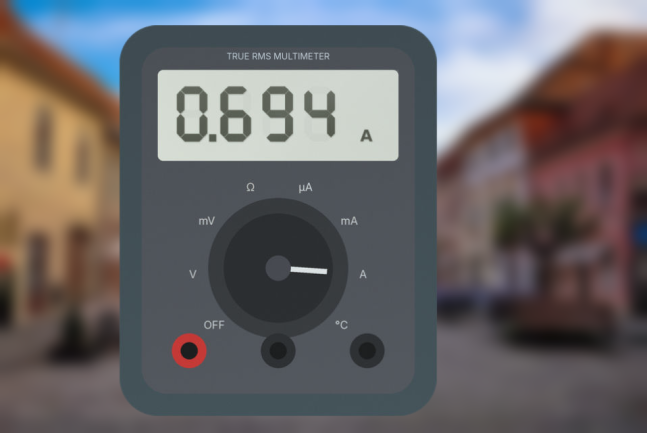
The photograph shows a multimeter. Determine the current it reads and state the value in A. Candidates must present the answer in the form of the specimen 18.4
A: 0.694
